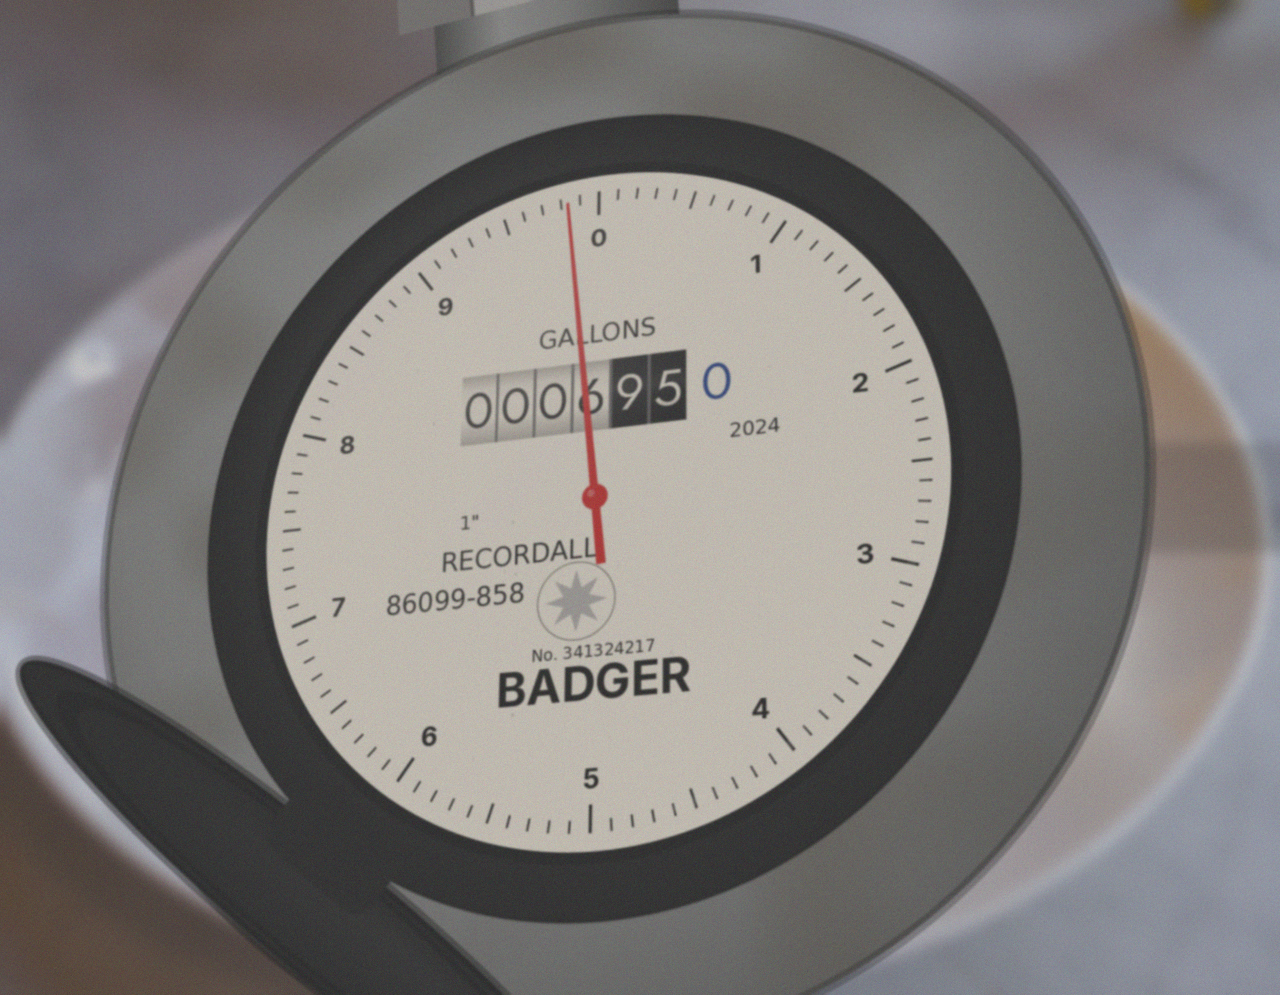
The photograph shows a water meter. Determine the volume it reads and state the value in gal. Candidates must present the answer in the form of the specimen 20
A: 6949.8
